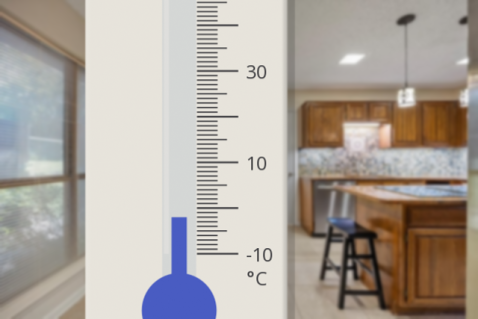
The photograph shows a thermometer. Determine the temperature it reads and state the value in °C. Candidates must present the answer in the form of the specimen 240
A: -2
